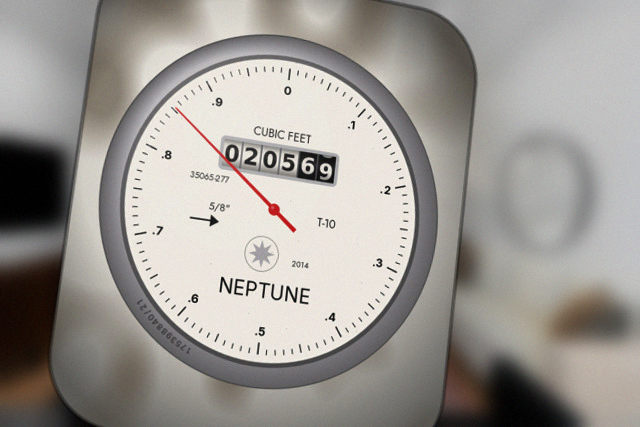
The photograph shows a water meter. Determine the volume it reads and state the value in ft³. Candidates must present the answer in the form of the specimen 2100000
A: 20568.85
